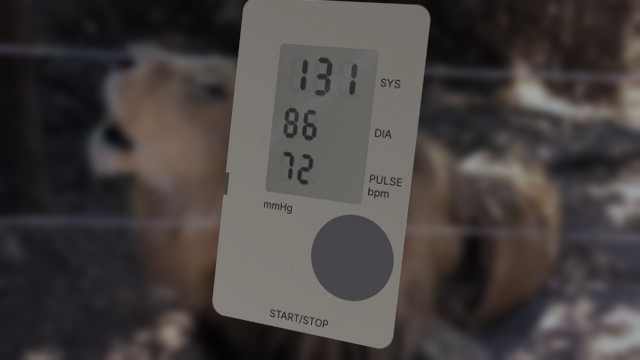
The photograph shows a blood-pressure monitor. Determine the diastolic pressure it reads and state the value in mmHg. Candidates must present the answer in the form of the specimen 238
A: 86
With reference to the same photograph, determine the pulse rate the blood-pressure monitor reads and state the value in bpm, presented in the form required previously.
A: 72
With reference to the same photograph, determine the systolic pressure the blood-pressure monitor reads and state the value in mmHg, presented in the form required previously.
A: 131
